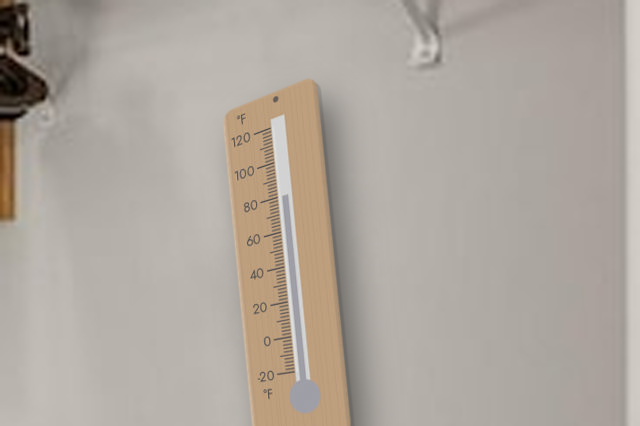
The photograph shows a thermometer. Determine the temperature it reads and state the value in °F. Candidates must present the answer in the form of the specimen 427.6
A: 80
